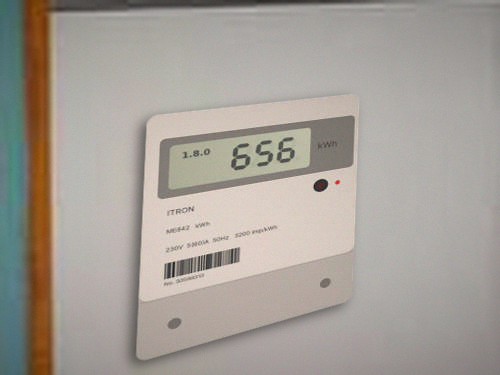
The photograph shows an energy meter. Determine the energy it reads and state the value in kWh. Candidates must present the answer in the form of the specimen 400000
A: 656
